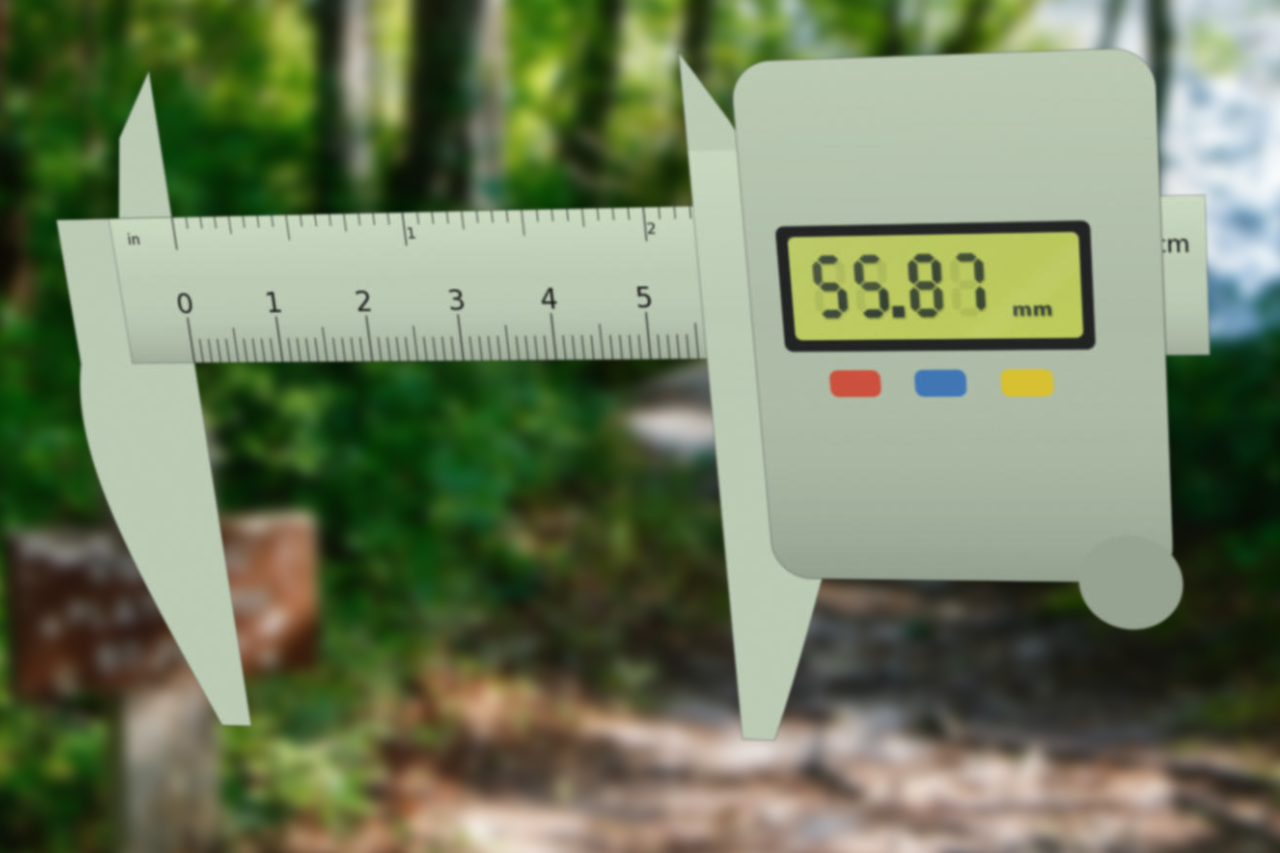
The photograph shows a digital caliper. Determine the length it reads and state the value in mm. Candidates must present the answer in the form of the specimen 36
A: 55.87
